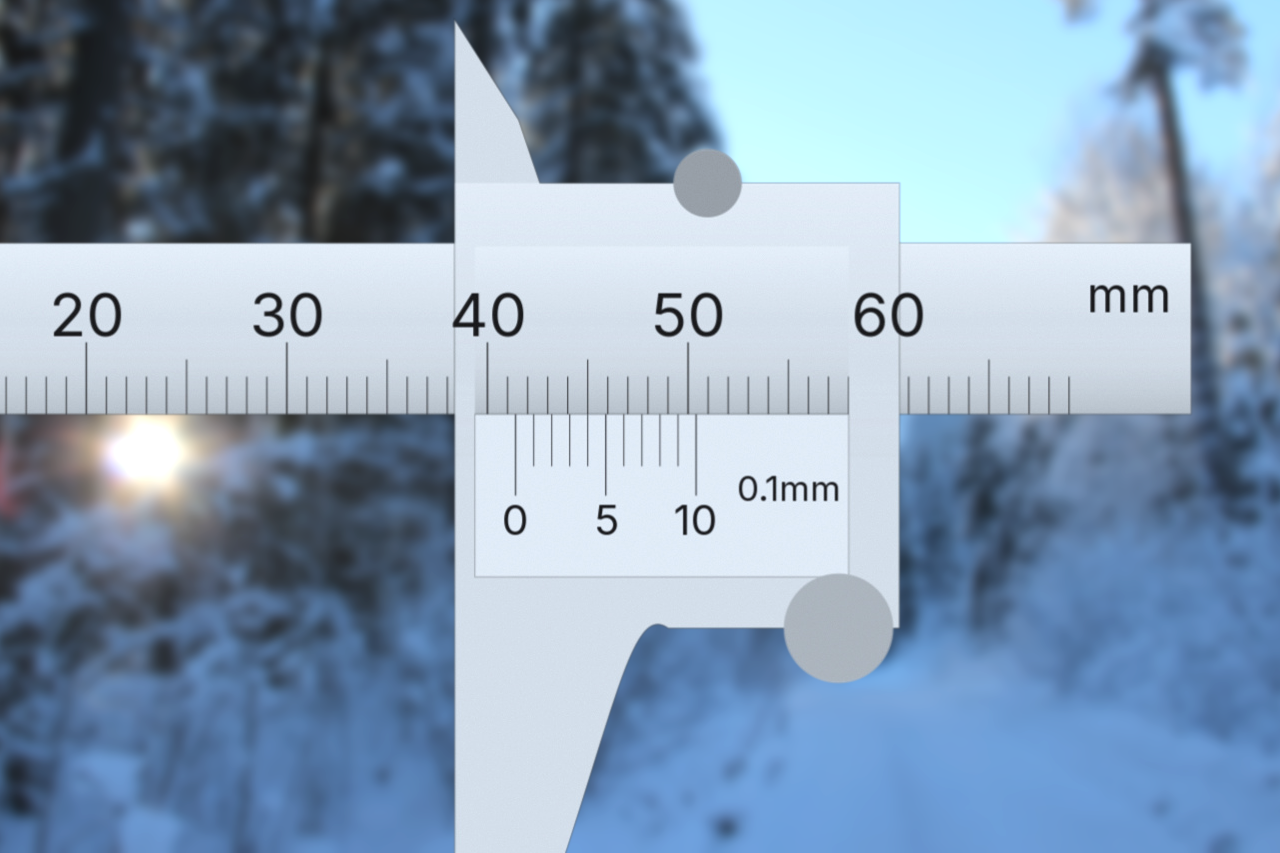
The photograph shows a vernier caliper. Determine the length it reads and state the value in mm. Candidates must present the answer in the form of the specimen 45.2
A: 41.4
